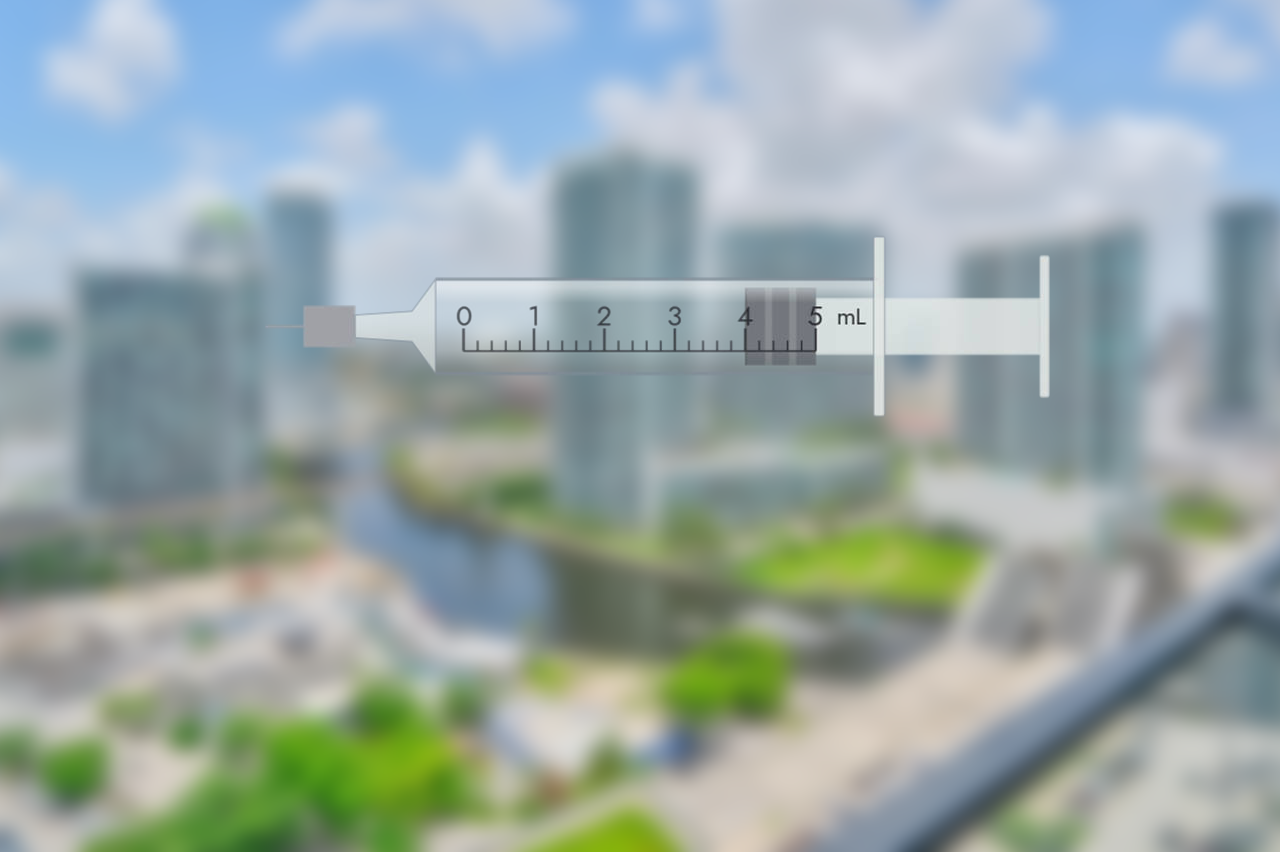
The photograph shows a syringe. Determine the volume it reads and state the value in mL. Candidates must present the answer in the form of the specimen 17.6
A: 4
